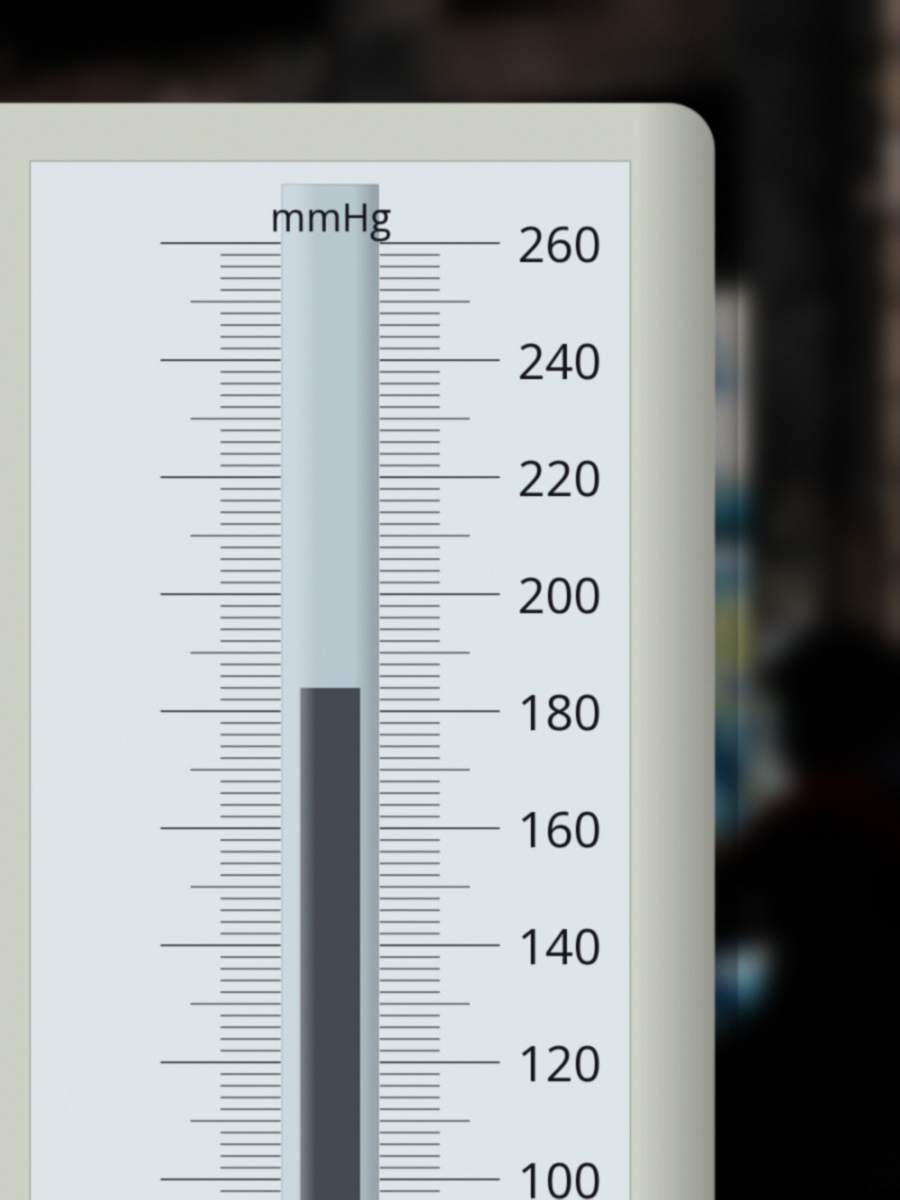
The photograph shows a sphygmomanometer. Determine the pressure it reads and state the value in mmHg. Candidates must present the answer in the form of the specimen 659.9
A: 184
